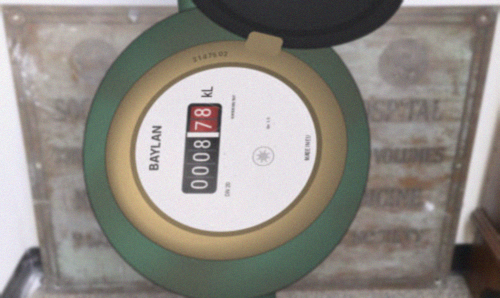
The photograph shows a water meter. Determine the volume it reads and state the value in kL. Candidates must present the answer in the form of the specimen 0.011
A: 8.78
